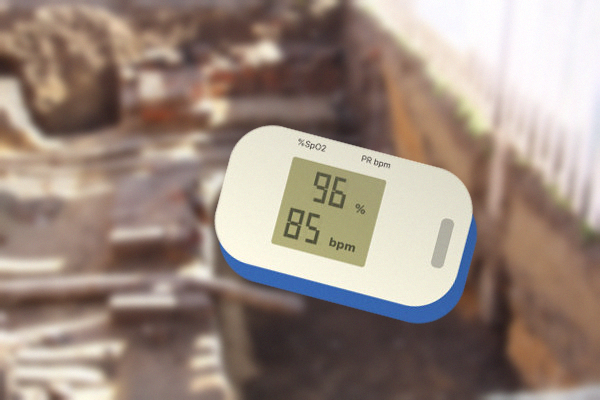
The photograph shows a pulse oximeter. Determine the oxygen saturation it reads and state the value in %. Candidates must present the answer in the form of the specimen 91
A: 96
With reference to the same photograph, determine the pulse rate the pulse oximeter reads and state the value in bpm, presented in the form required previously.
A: 85
